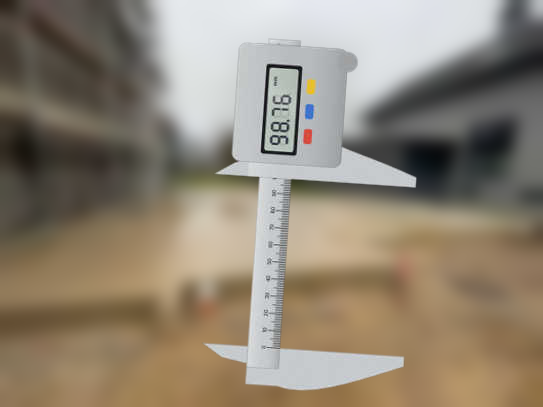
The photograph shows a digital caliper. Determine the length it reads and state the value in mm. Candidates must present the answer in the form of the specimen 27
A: 98.76
